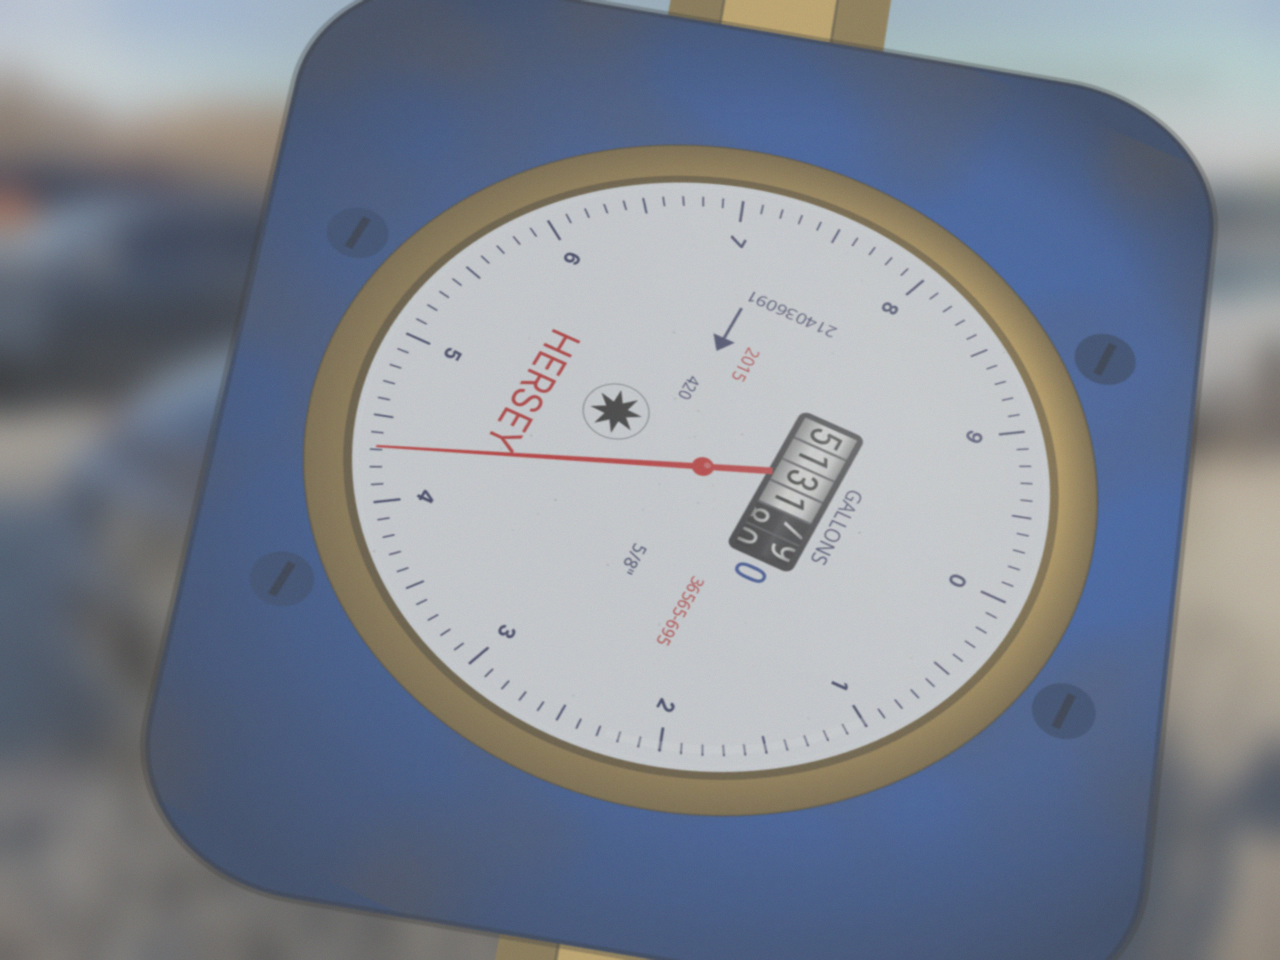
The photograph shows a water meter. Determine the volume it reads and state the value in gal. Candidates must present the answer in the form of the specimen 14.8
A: 5131794.3
